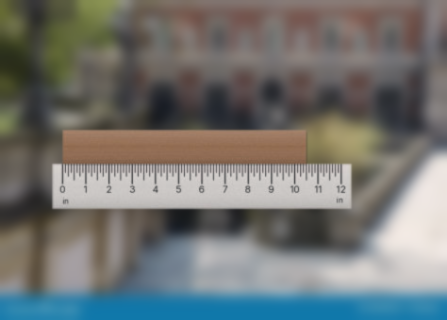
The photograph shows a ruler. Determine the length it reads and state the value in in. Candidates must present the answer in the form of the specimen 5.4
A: 10.5
